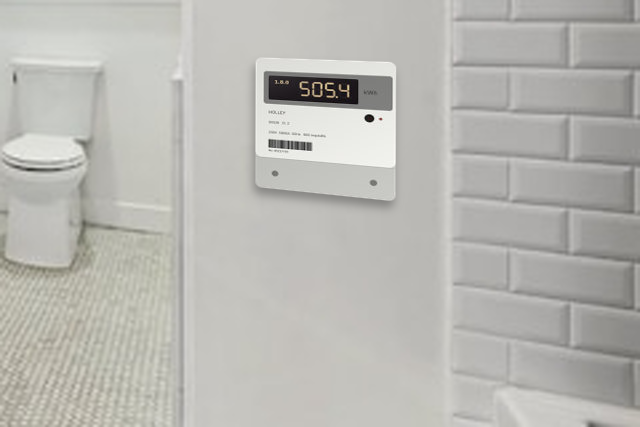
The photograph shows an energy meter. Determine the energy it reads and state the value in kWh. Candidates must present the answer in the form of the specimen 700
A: 505.4
